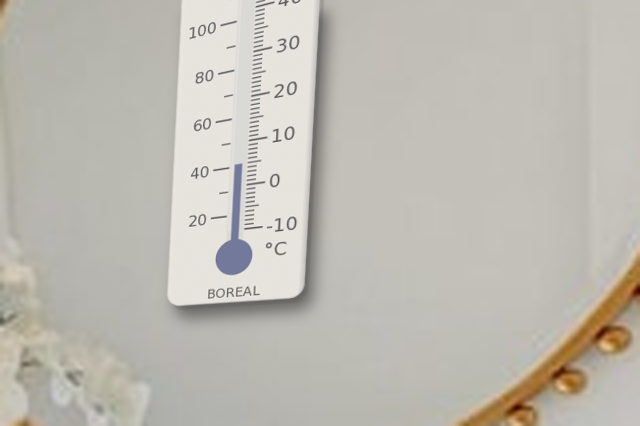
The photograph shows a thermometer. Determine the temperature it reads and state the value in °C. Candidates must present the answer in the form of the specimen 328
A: 5
